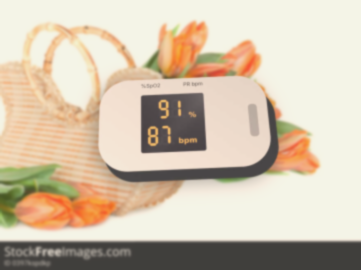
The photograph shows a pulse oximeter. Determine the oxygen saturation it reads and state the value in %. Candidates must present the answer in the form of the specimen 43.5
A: 91
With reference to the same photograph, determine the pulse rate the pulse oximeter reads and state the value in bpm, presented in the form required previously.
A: 87
